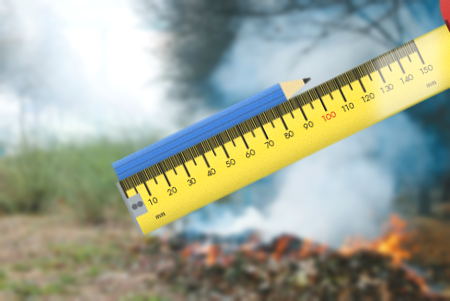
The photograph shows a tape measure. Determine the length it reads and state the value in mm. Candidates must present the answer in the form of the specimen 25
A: 100
